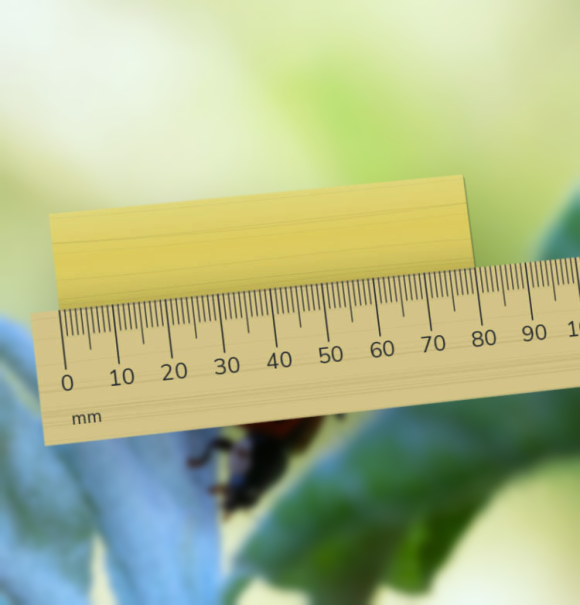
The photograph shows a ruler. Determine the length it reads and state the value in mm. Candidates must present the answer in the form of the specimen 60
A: 80
